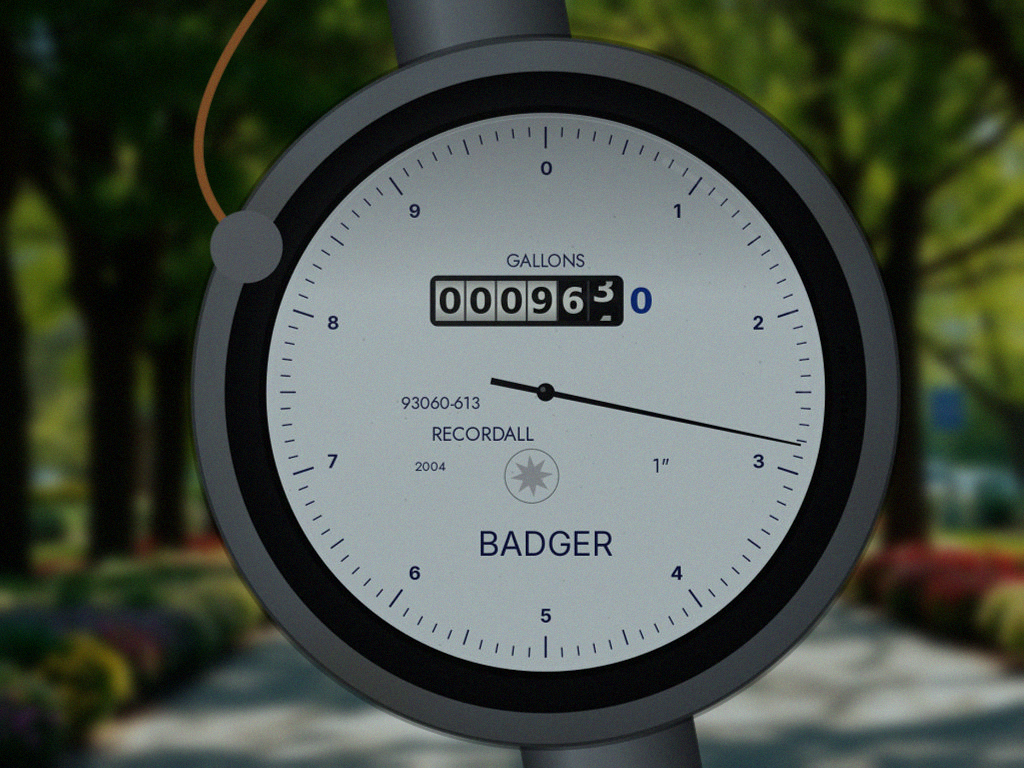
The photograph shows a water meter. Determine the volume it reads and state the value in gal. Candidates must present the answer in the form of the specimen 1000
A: 9632.8
